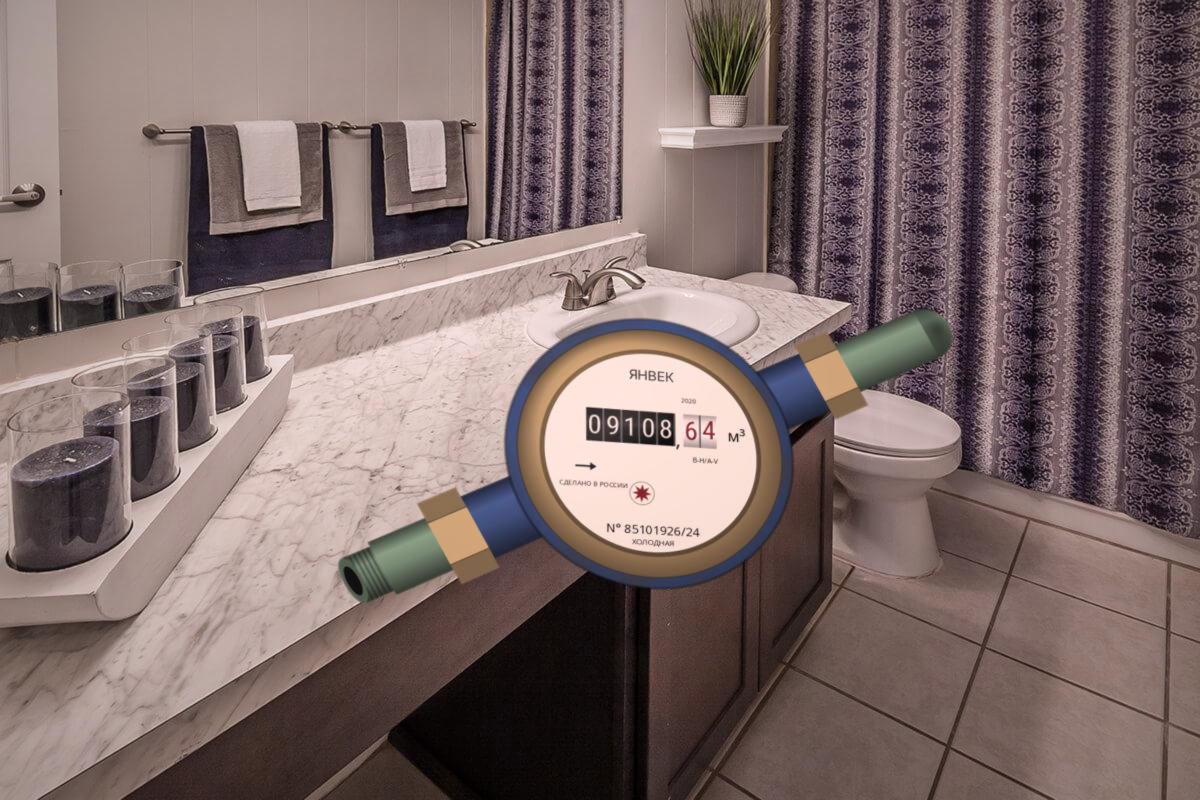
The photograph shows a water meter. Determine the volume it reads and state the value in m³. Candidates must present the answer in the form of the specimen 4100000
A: 9108.64
